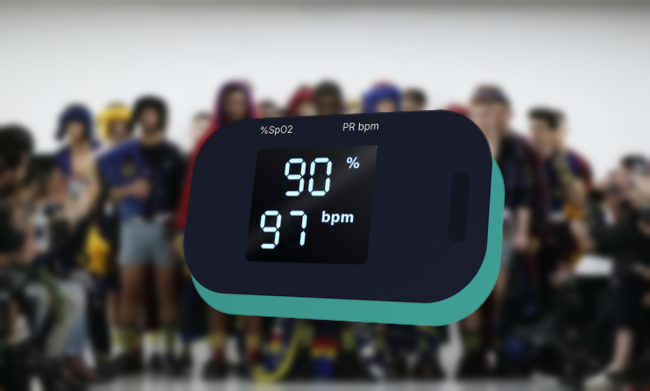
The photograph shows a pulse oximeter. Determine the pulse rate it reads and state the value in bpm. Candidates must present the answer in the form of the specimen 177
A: 97
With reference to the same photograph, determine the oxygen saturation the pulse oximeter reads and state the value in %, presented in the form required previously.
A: 90
